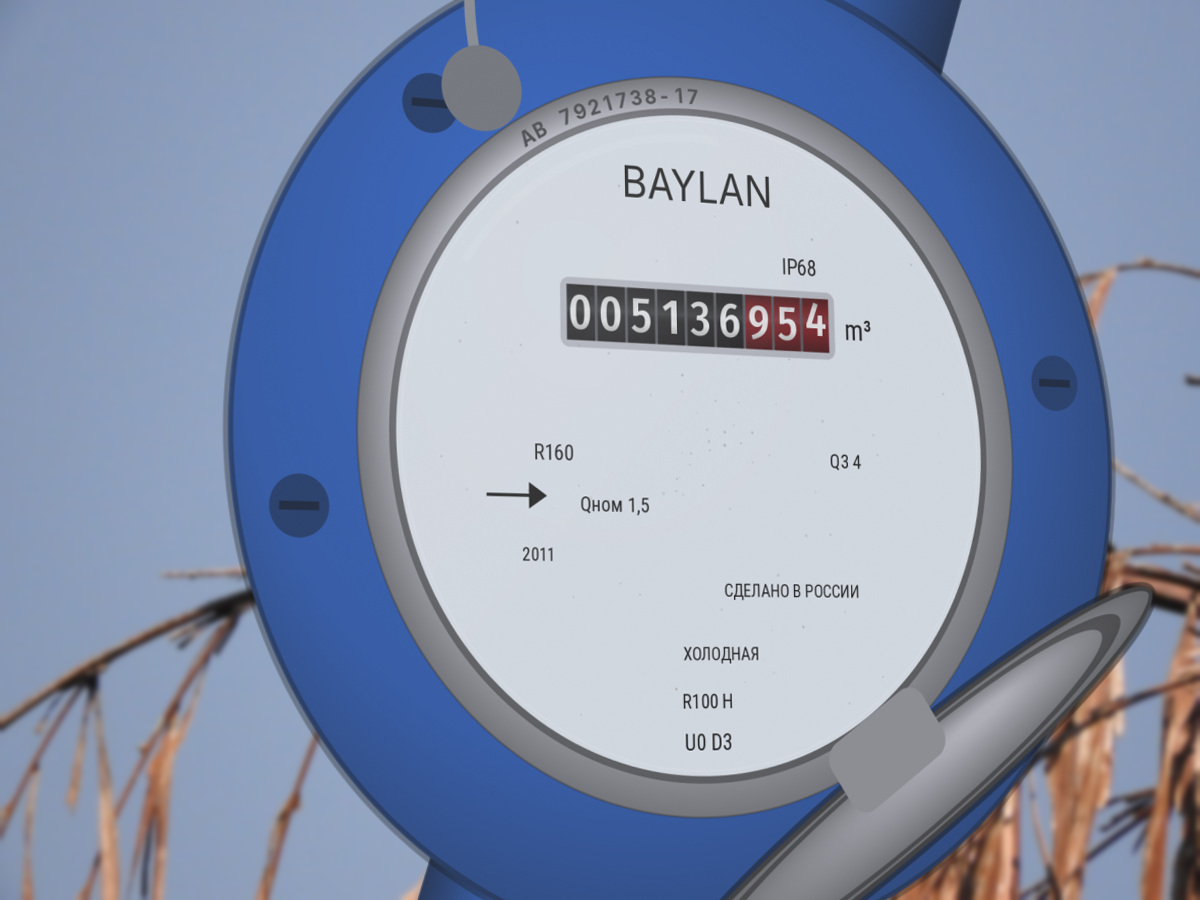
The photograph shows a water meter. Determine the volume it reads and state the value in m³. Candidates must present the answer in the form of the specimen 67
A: 5136.954
